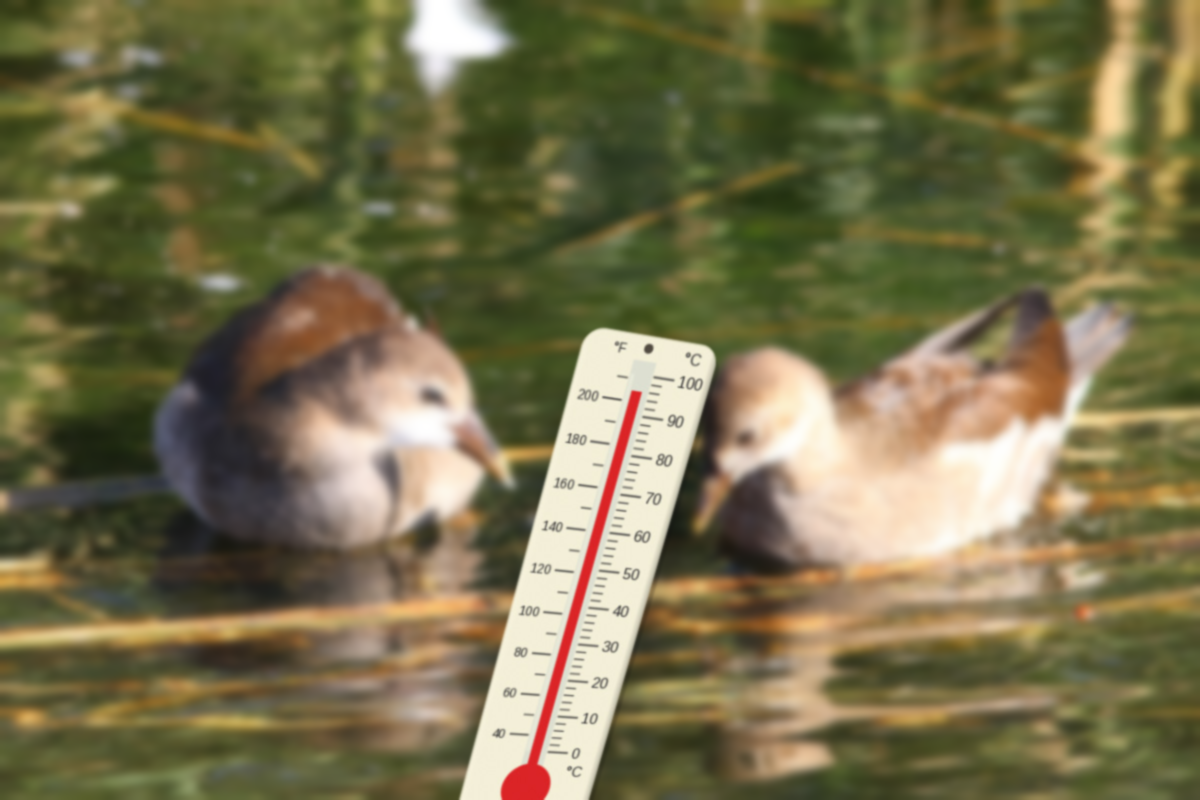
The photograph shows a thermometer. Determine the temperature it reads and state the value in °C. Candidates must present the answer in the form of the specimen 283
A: 96
